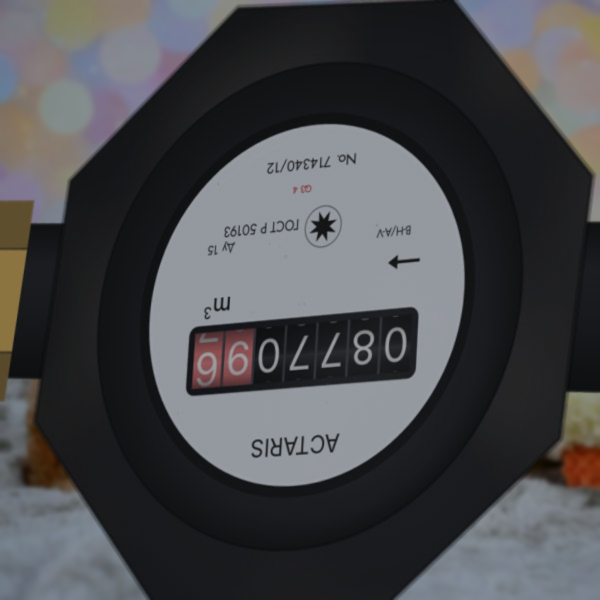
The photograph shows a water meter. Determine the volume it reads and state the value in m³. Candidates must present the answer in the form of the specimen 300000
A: 8770.96
